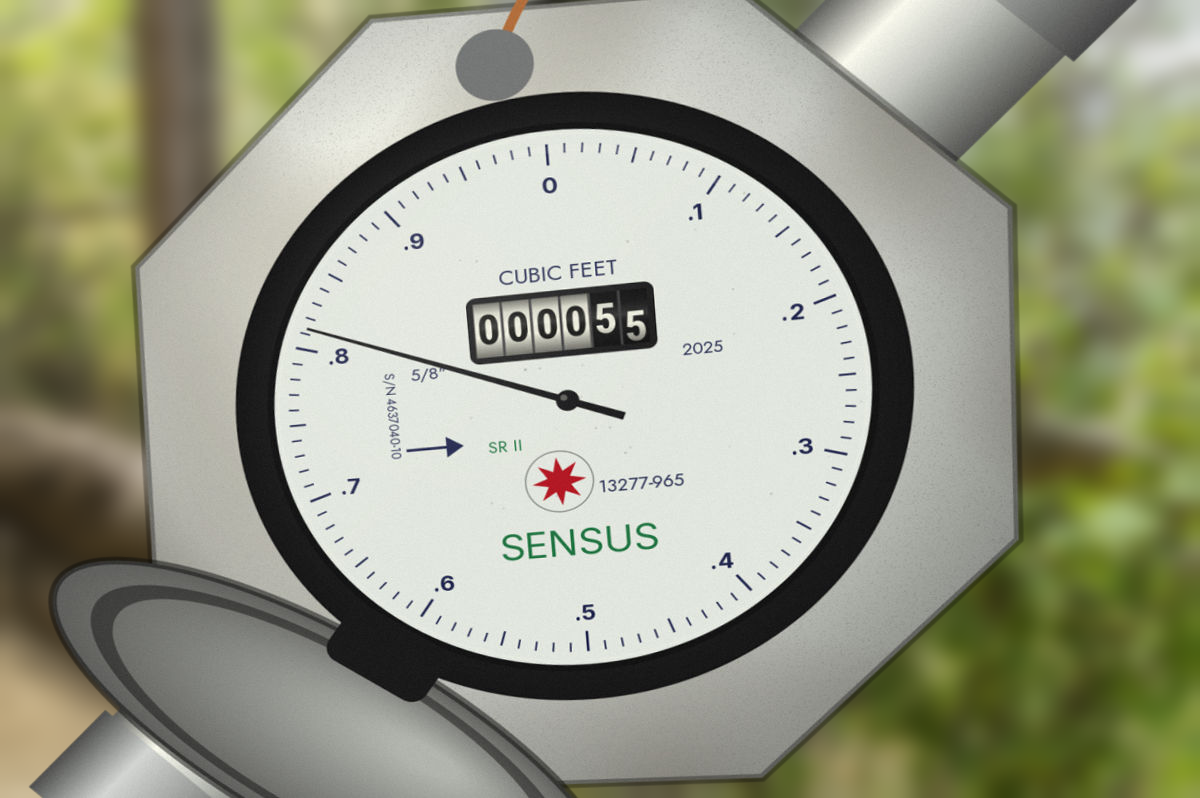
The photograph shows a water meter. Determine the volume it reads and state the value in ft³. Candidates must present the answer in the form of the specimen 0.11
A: 54.81
